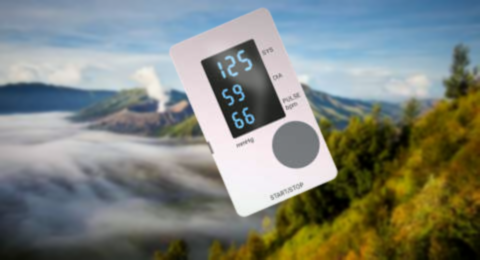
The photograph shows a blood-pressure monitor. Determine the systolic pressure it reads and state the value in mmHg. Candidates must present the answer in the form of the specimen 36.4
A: 125
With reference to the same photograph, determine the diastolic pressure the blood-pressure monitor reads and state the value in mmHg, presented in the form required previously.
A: 59
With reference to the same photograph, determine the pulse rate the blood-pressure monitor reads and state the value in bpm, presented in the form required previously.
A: 66
